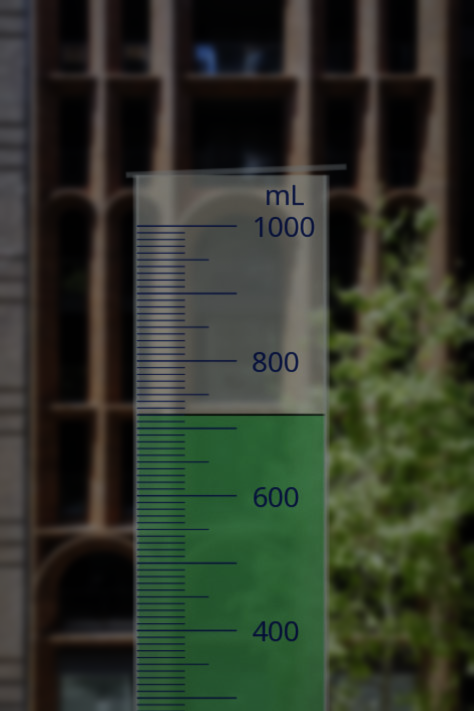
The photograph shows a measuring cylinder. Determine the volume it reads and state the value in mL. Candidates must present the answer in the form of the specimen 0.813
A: 720
